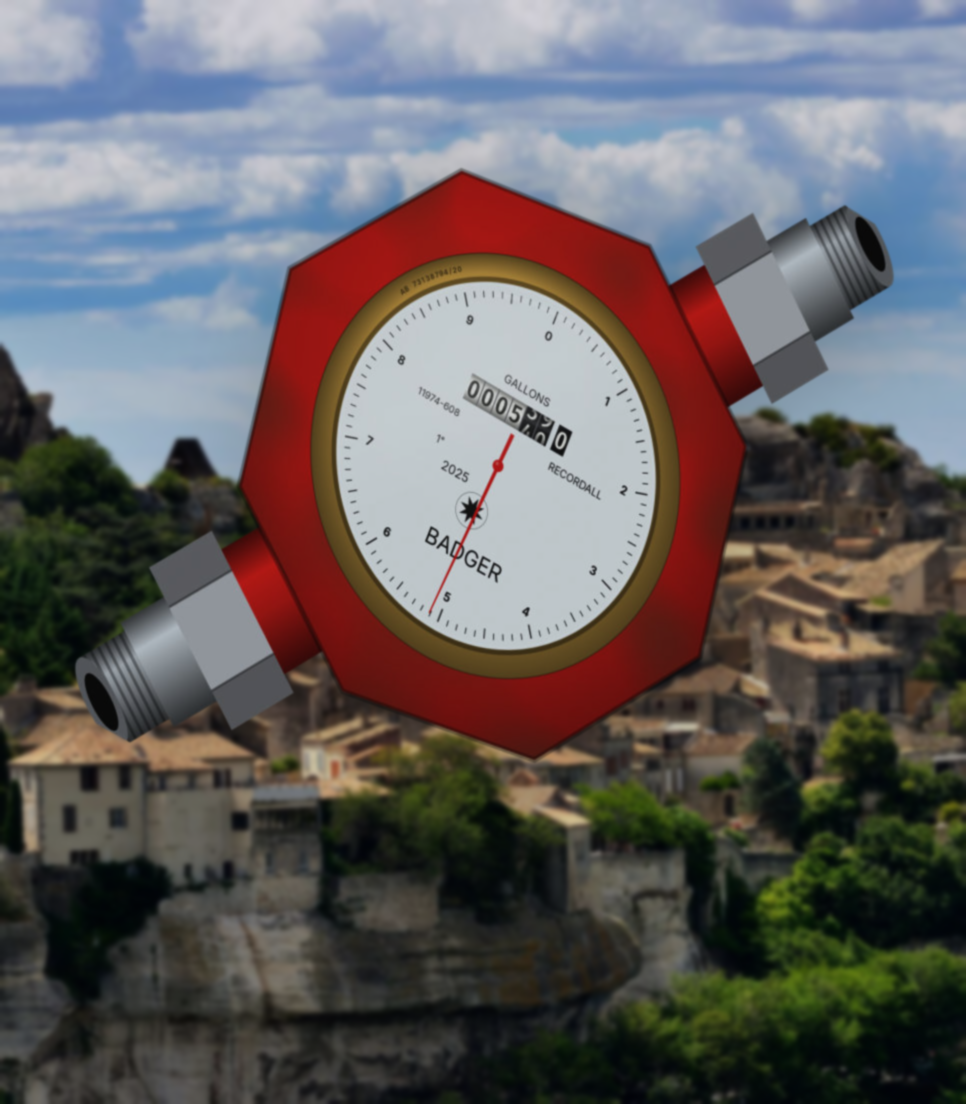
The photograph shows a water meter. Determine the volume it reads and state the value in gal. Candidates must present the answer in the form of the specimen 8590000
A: 5395.1
